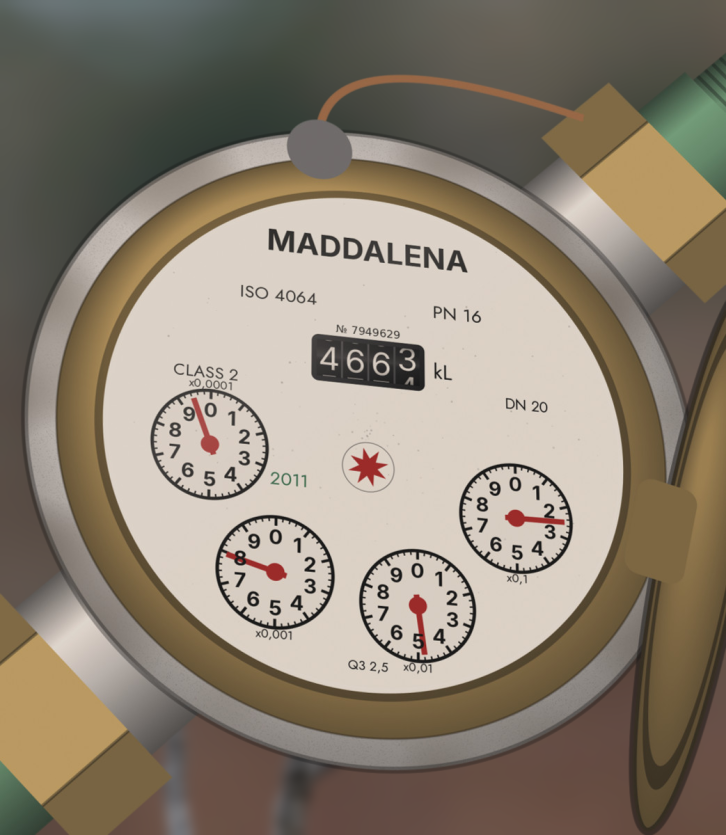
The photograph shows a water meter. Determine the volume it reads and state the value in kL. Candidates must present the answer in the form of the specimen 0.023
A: 4663.2479
